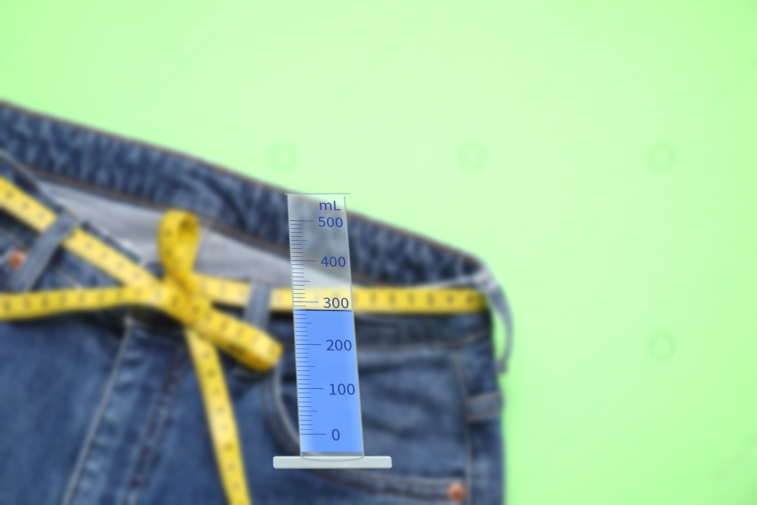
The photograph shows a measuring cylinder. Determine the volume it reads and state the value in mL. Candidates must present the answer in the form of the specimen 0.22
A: 280
